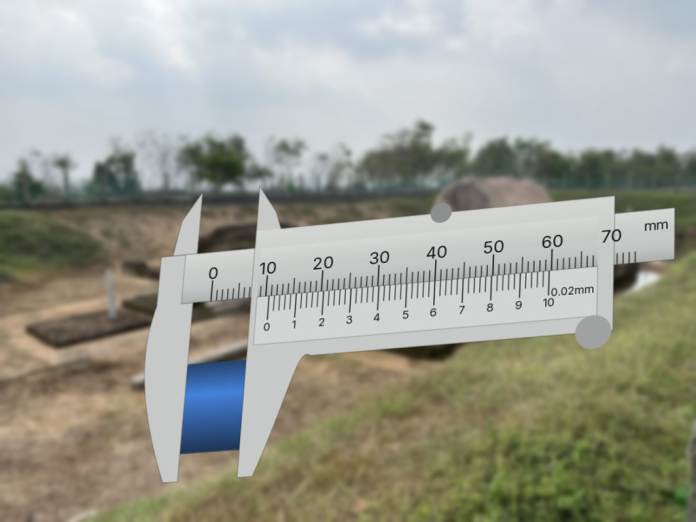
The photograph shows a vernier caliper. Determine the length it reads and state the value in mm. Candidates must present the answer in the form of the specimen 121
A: 10.6
